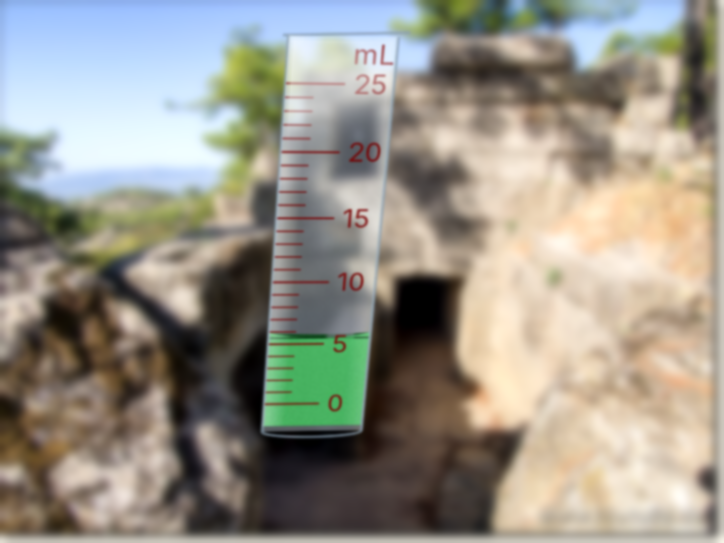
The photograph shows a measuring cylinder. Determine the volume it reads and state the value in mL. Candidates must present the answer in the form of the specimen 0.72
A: 5.5
